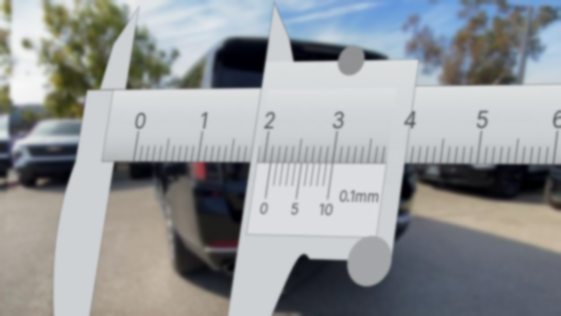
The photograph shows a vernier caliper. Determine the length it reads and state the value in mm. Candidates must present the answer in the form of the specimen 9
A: 21.0
